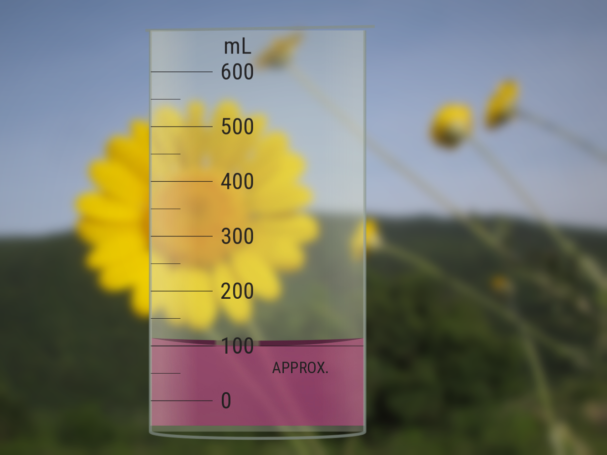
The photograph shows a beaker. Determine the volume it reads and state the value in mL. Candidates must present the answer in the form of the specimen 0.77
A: 100
